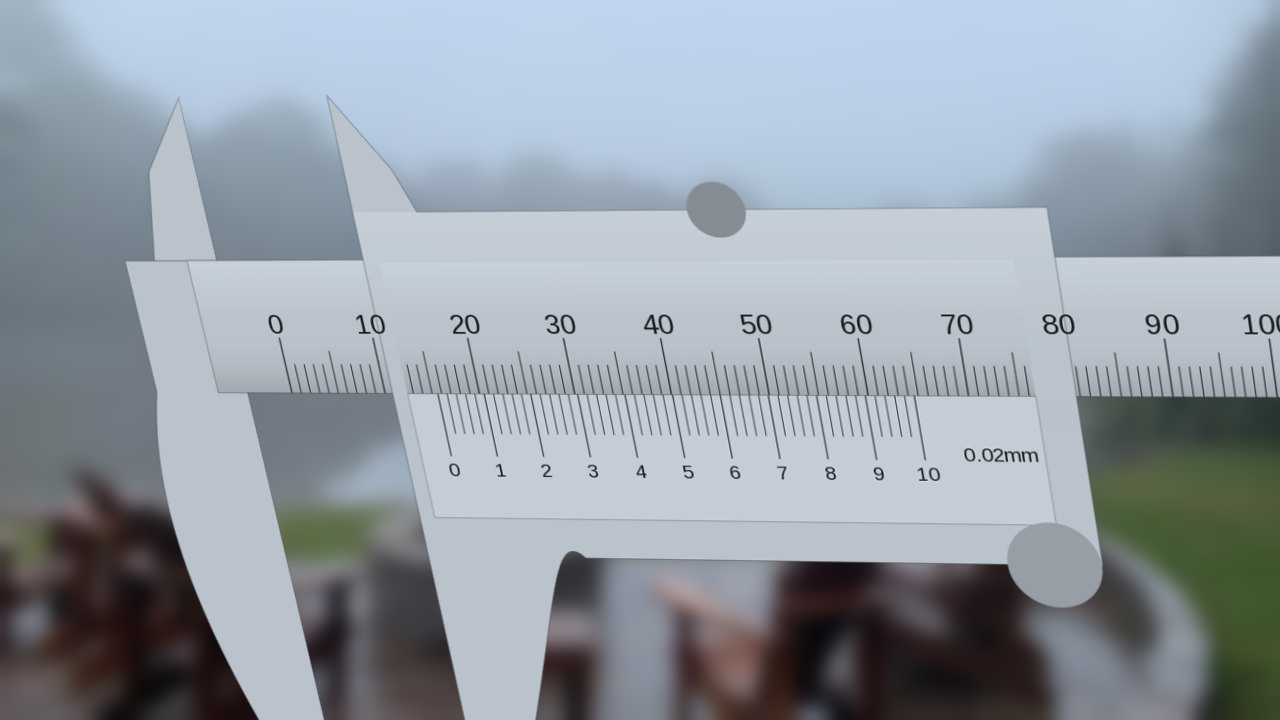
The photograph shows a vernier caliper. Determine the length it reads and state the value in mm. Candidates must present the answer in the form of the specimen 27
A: 15.6
